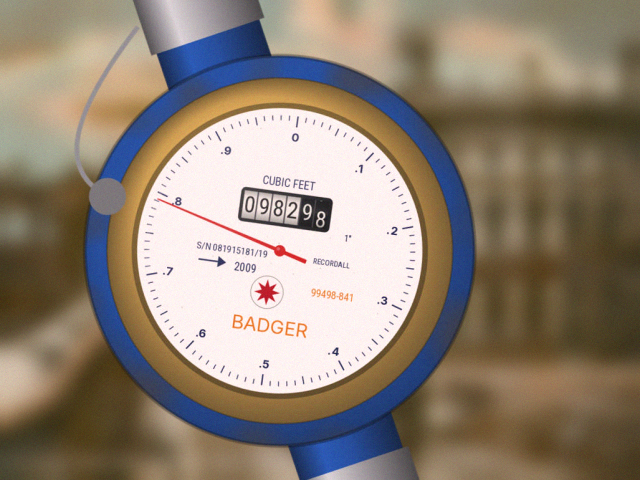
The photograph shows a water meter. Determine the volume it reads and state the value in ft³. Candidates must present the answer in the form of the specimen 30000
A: 98297.79
